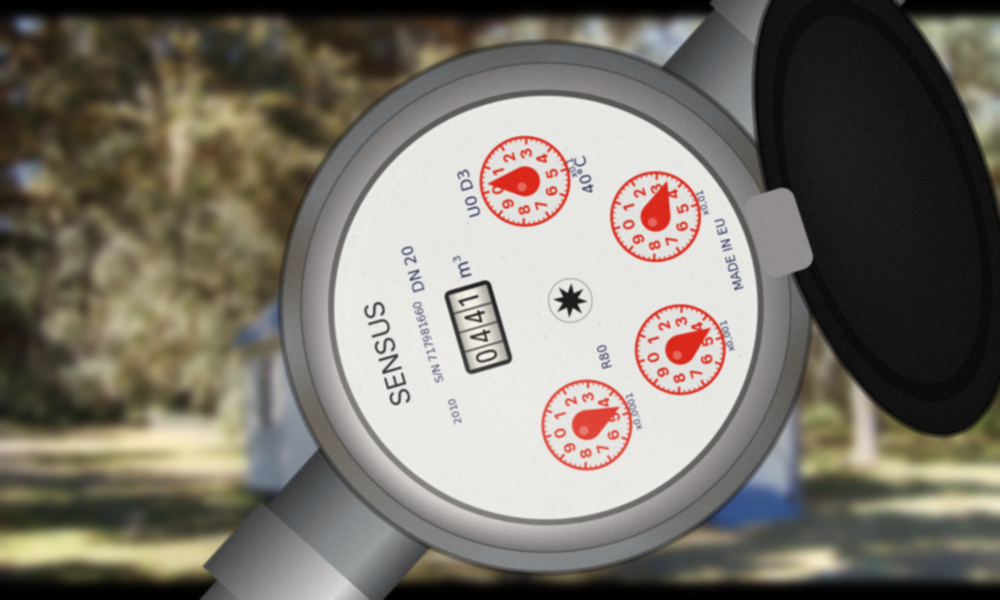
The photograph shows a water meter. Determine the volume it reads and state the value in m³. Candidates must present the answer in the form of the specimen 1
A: 441.0344
